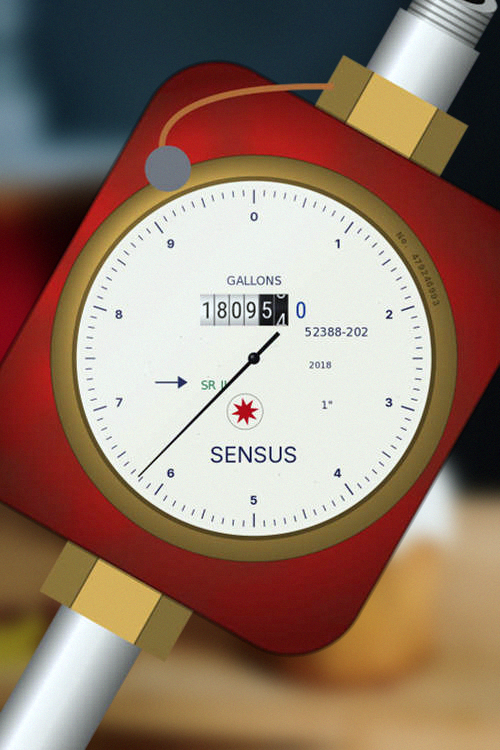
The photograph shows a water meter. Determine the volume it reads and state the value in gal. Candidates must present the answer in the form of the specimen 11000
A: 1809536.2
